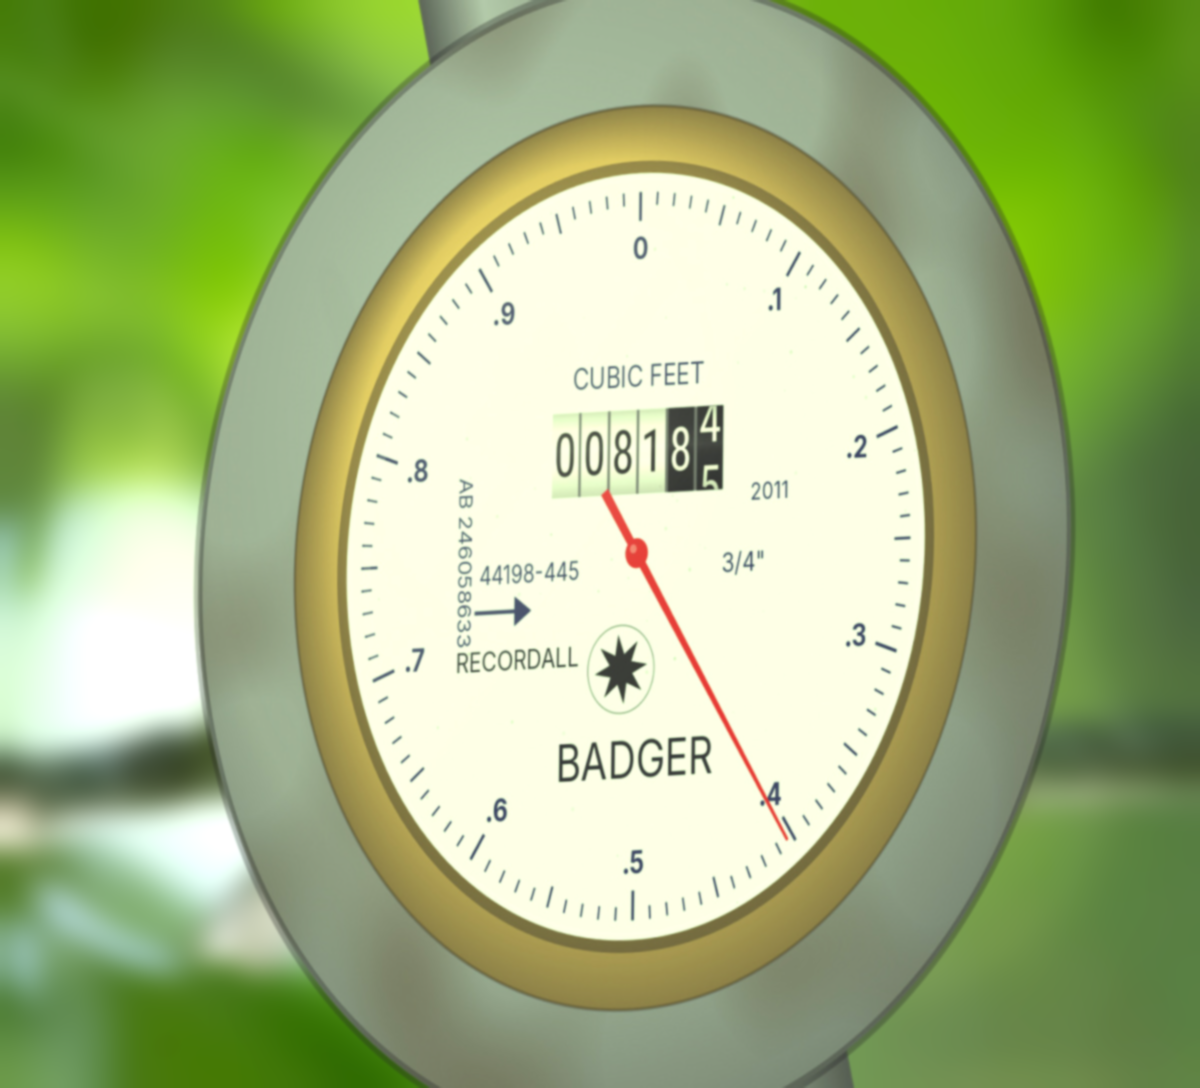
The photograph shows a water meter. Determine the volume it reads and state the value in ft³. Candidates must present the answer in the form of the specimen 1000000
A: 8184.40
